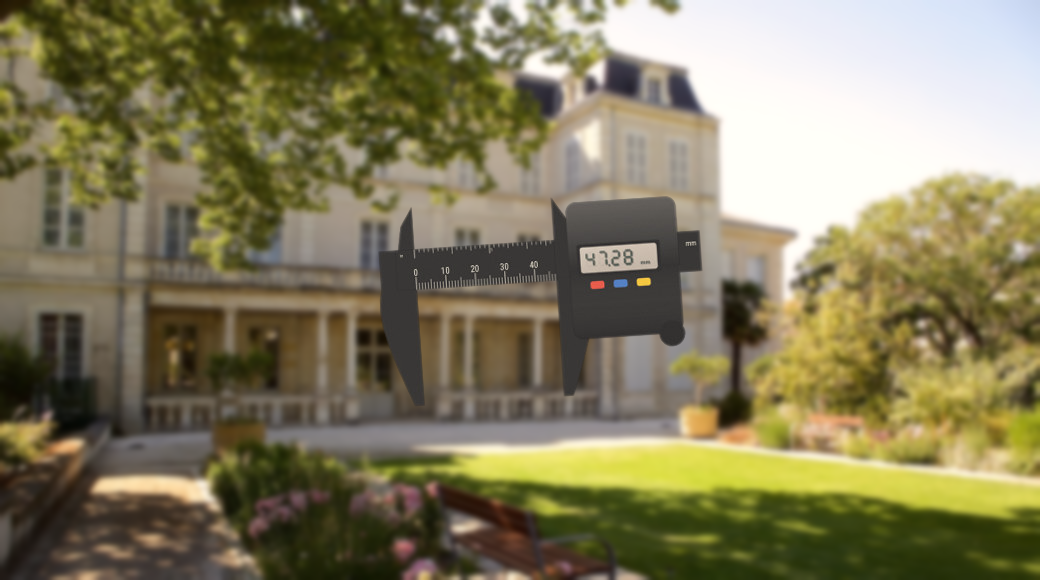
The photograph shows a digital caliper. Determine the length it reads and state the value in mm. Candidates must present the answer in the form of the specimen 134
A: 47.28
